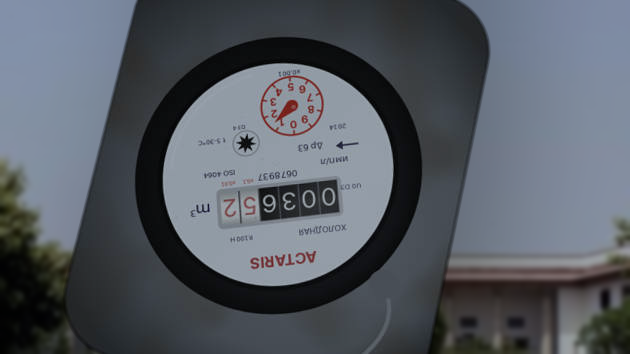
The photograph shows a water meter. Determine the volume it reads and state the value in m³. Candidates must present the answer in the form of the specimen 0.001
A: 36.521
